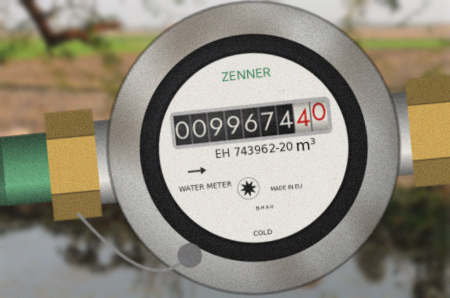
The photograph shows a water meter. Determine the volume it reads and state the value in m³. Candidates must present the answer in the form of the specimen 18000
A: 99674.40
